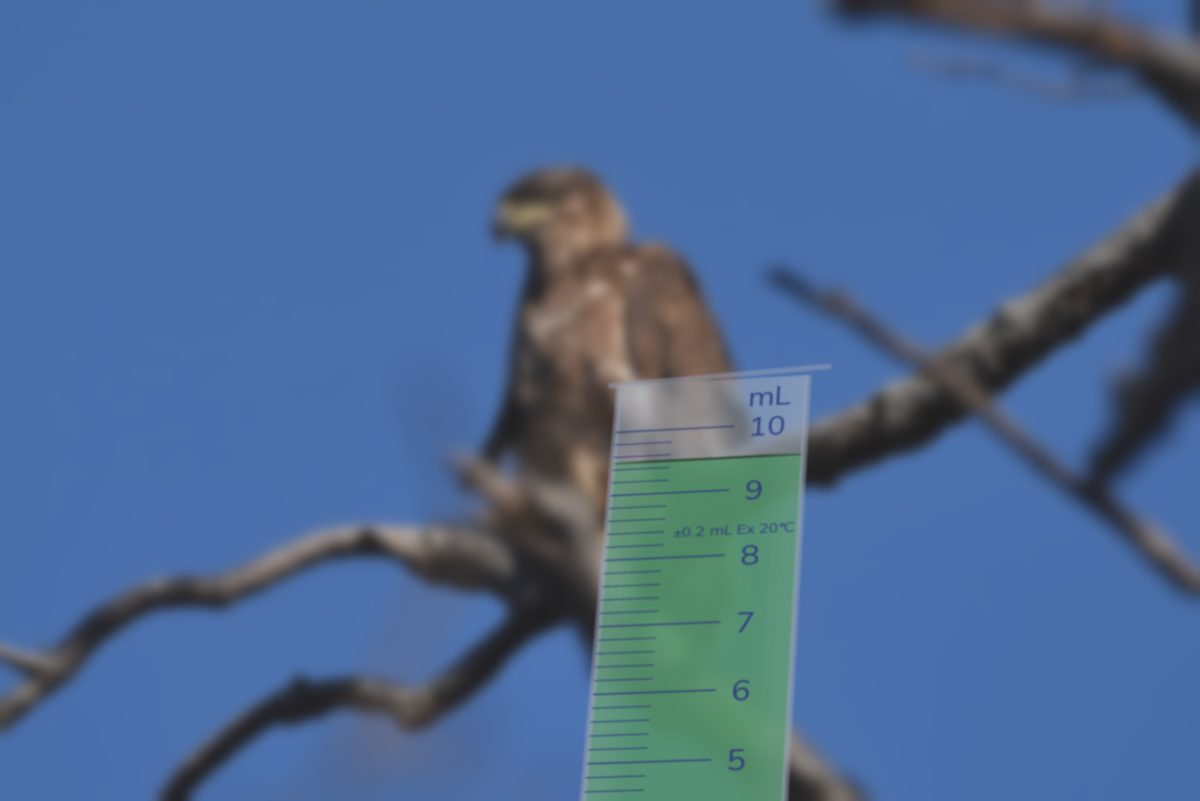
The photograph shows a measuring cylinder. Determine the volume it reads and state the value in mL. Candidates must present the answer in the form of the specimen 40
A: 9.5
